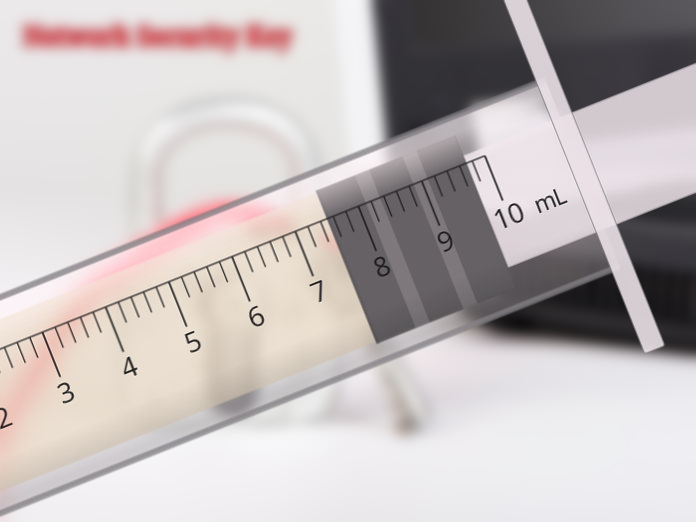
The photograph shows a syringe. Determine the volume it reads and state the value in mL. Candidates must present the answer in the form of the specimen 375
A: 7.5
